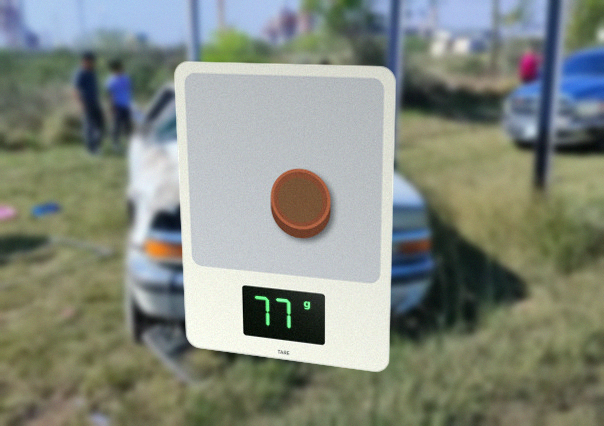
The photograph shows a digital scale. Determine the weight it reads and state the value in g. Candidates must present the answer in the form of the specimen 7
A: 77
